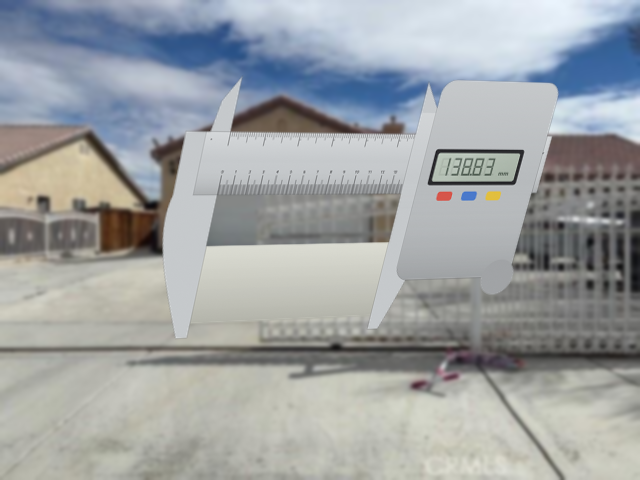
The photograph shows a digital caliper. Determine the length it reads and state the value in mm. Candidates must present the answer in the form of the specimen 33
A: 138.83
